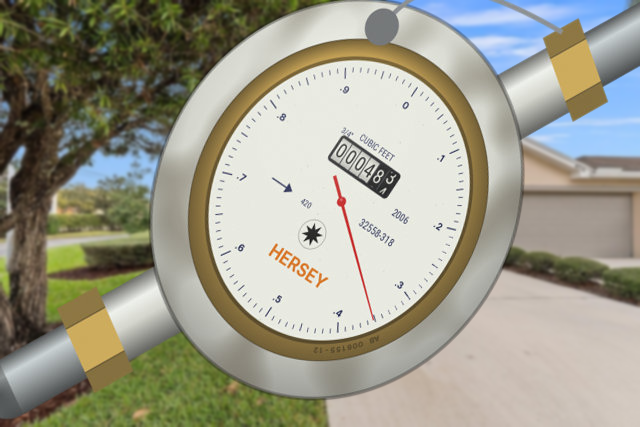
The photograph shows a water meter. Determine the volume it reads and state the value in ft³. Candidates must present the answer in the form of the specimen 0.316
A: 483.35
